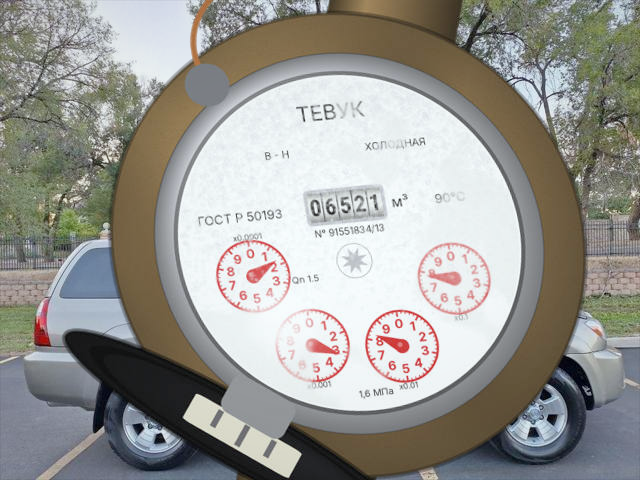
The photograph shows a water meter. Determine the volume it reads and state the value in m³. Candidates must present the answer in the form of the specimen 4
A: 6521.7831
